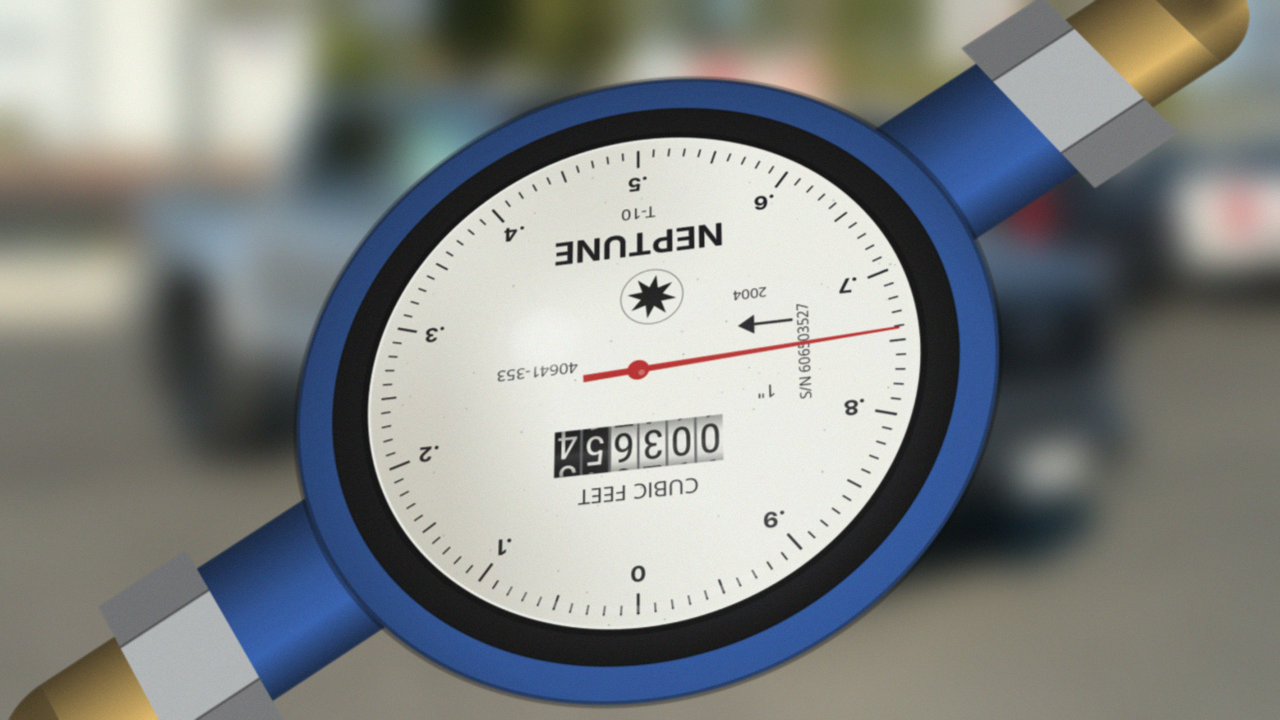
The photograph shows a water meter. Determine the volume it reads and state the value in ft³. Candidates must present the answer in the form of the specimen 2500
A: 3653.74
